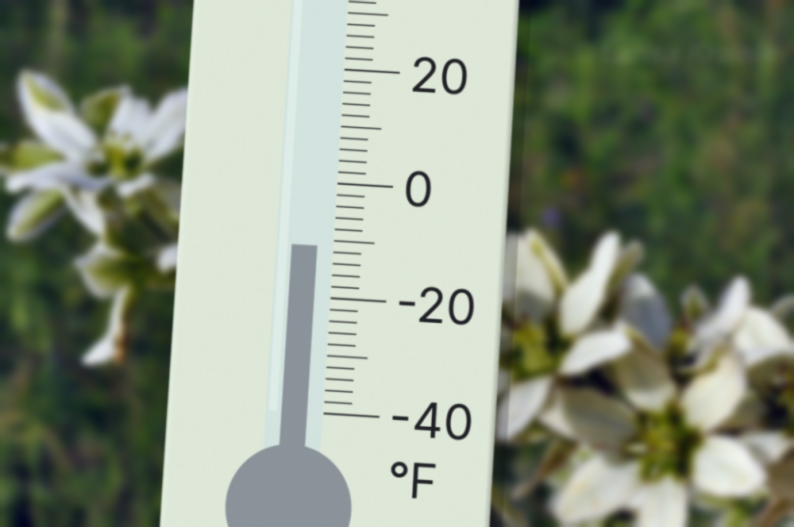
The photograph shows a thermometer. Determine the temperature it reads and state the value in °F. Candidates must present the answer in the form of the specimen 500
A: -11
